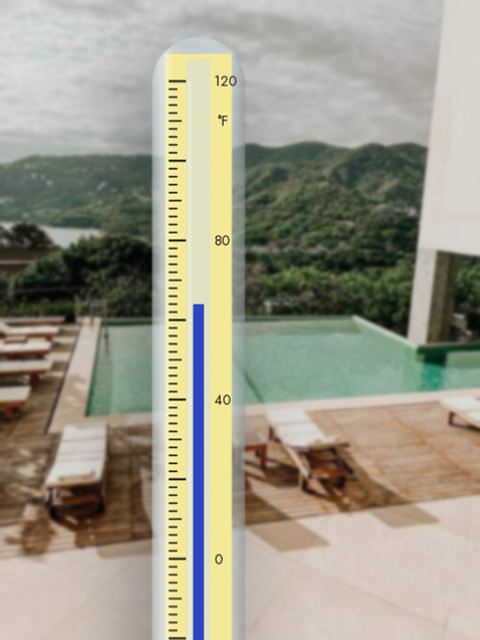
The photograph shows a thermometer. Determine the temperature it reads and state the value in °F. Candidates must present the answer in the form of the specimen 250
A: 64
